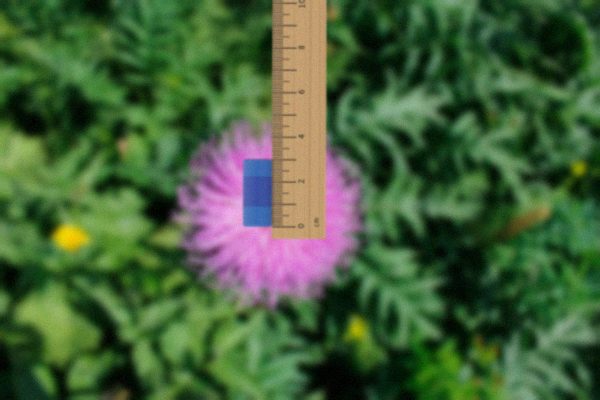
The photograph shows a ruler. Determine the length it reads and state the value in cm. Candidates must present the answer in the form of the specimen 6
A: 3
